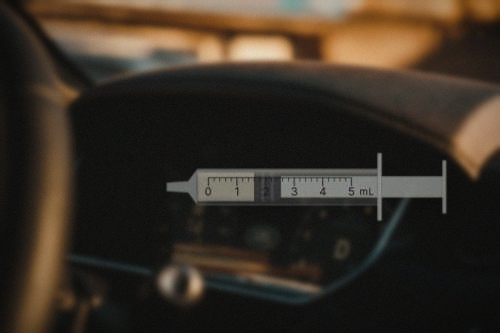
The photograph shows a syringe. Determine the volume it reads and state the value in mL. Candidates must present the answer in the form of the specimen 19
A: 1.6
